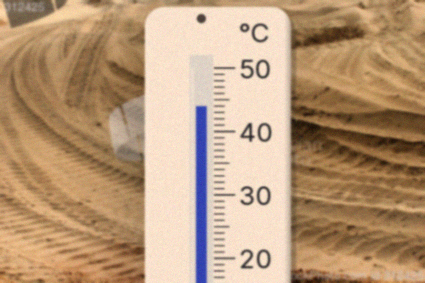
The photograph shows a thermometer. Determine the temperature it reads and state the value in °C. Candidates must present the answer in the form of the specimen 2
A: 44
